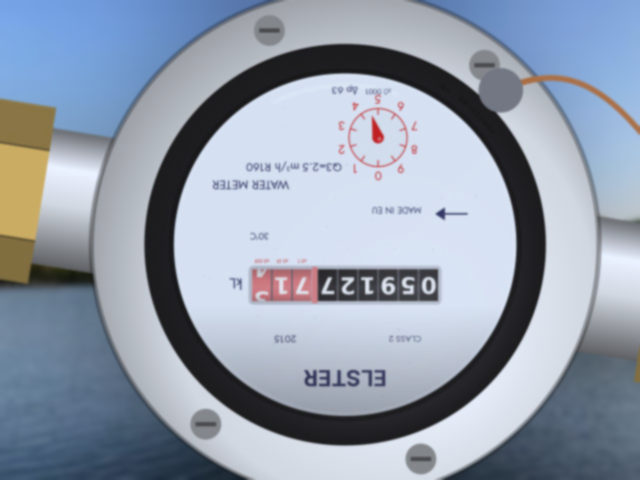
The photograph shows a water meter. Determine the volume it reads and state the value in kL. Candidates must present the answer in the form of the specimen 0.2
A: 59127.7134
